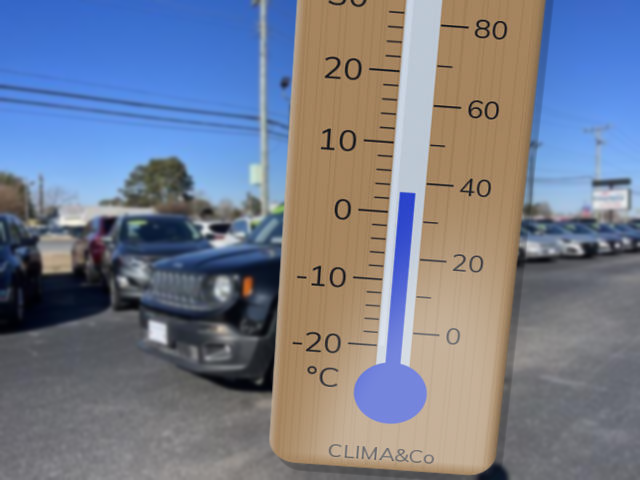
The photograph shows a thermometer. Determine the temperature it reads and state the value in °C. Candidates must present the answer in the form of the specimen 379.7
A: 3
